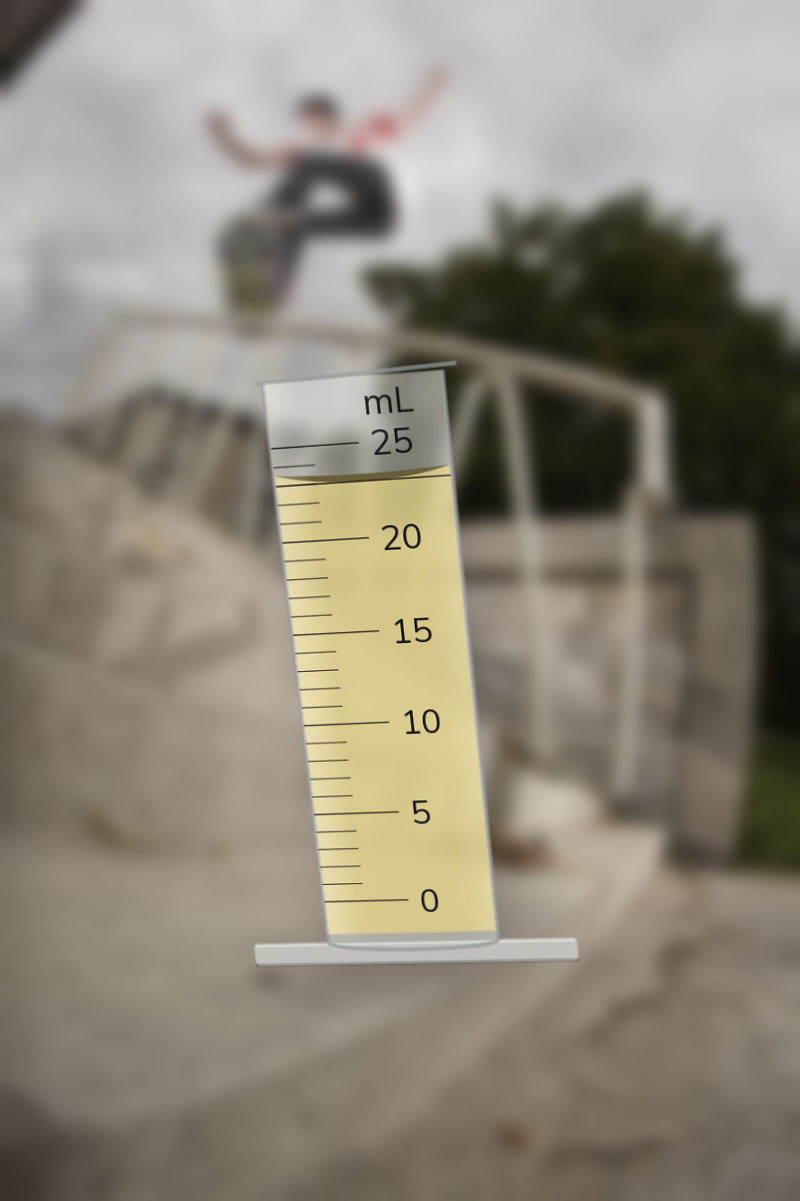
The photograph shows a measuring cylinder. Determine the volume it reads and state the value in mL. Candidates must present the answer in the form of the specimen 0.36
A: 23
